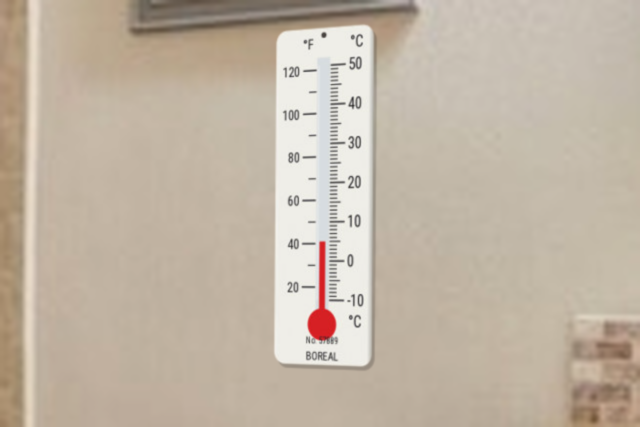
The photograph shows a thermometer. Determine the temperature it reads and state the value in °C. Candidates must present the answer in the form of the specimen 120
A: 5
